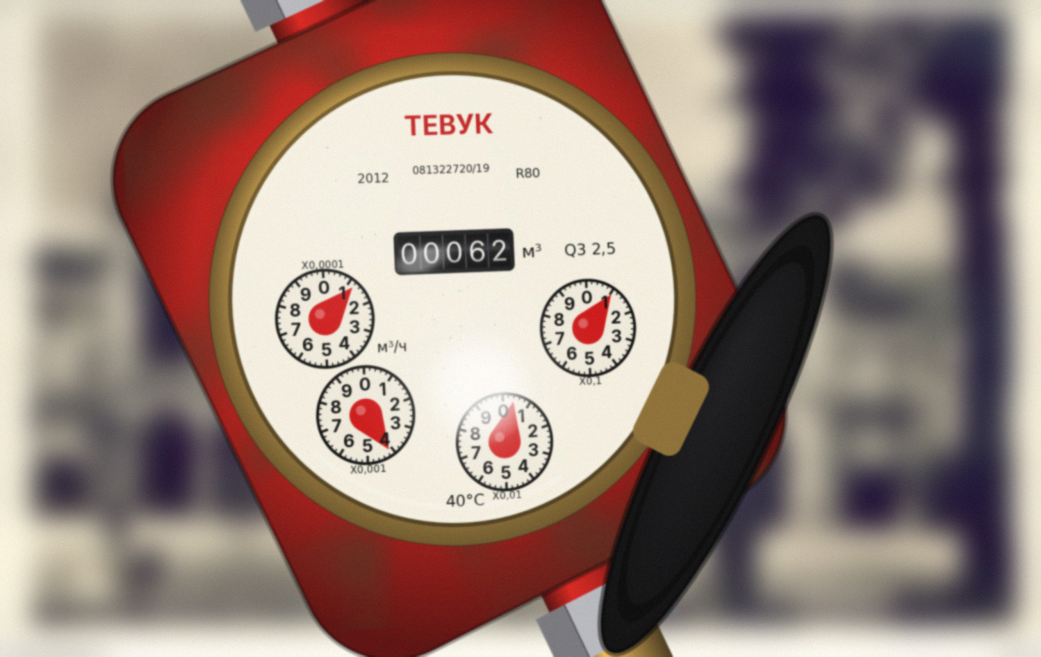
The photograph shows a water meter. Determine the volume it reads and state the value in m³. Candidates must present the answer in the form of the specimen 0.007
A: 62.1041
